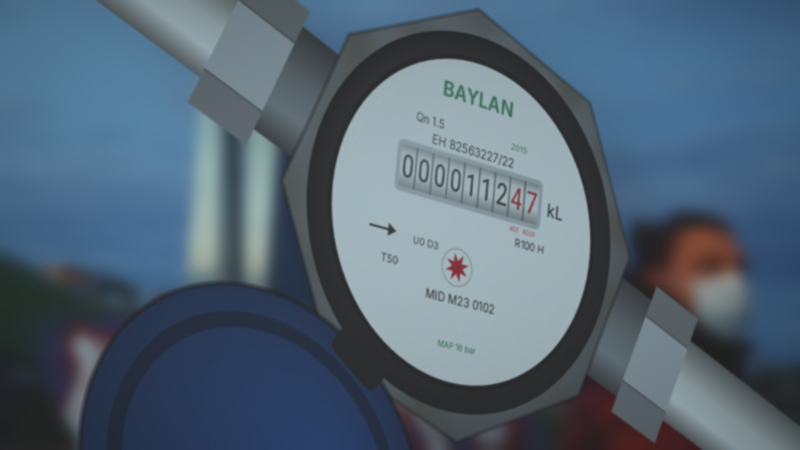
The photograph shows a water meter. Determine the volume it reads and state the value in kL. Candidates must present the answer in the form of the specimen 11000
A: 112.47
